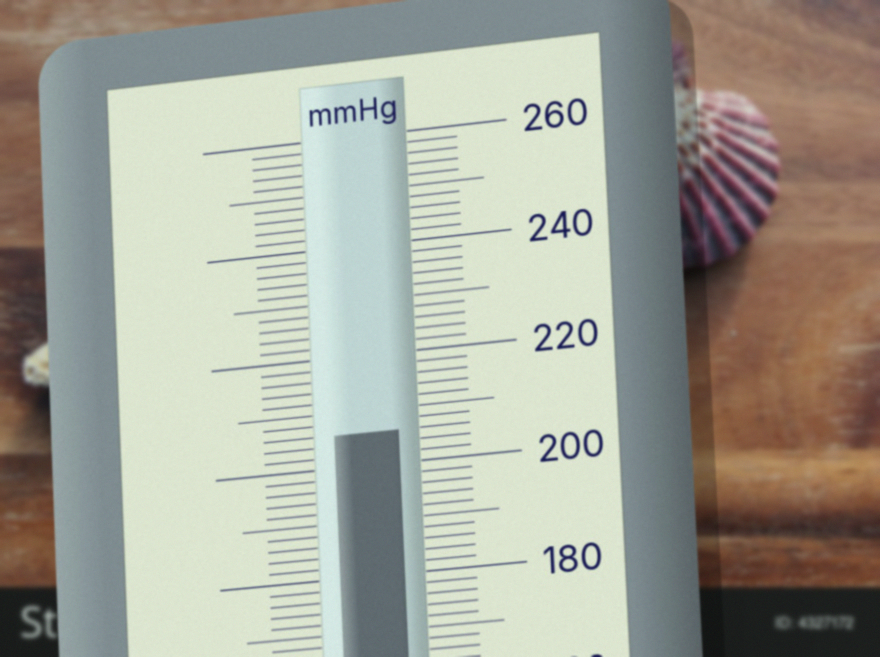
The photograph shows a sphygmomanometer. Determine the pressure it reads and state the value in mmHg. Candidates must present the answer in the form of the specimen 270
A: 206
